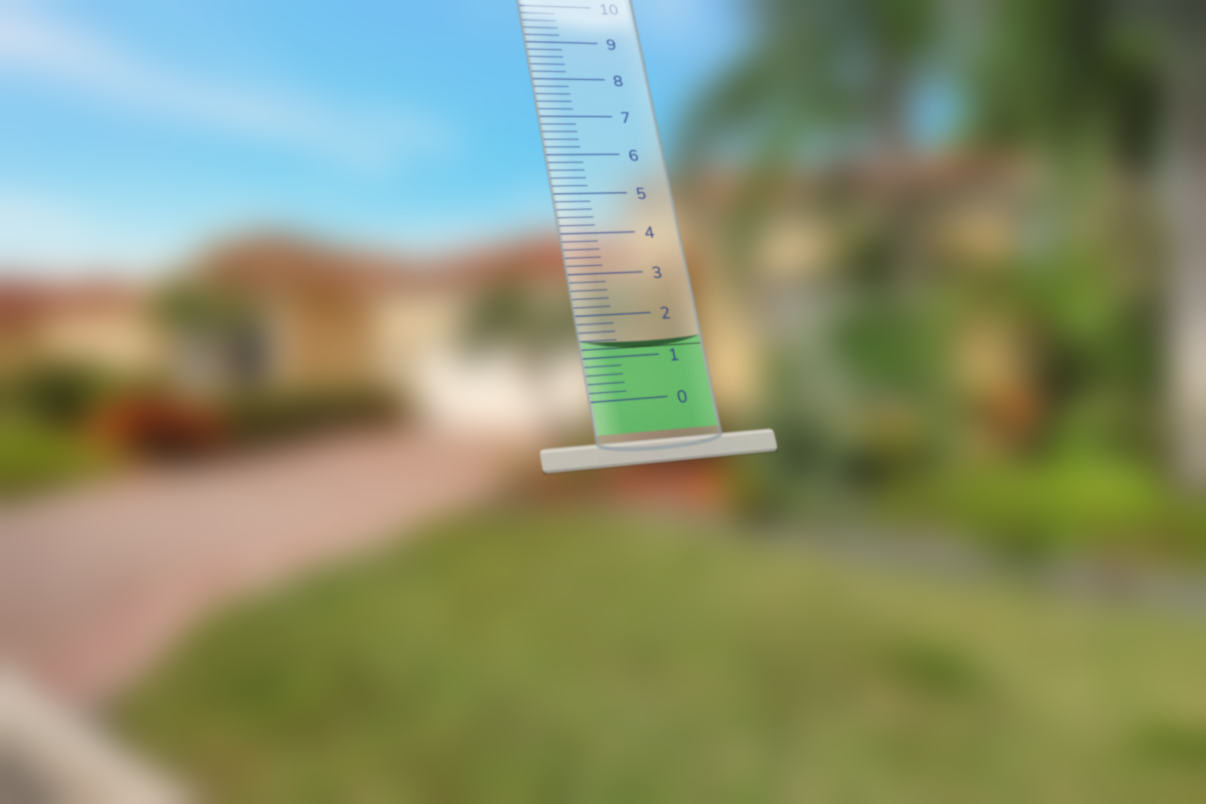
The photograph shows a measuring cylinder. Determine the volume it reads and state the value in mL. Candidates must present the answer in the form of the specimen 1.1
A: 1.2
